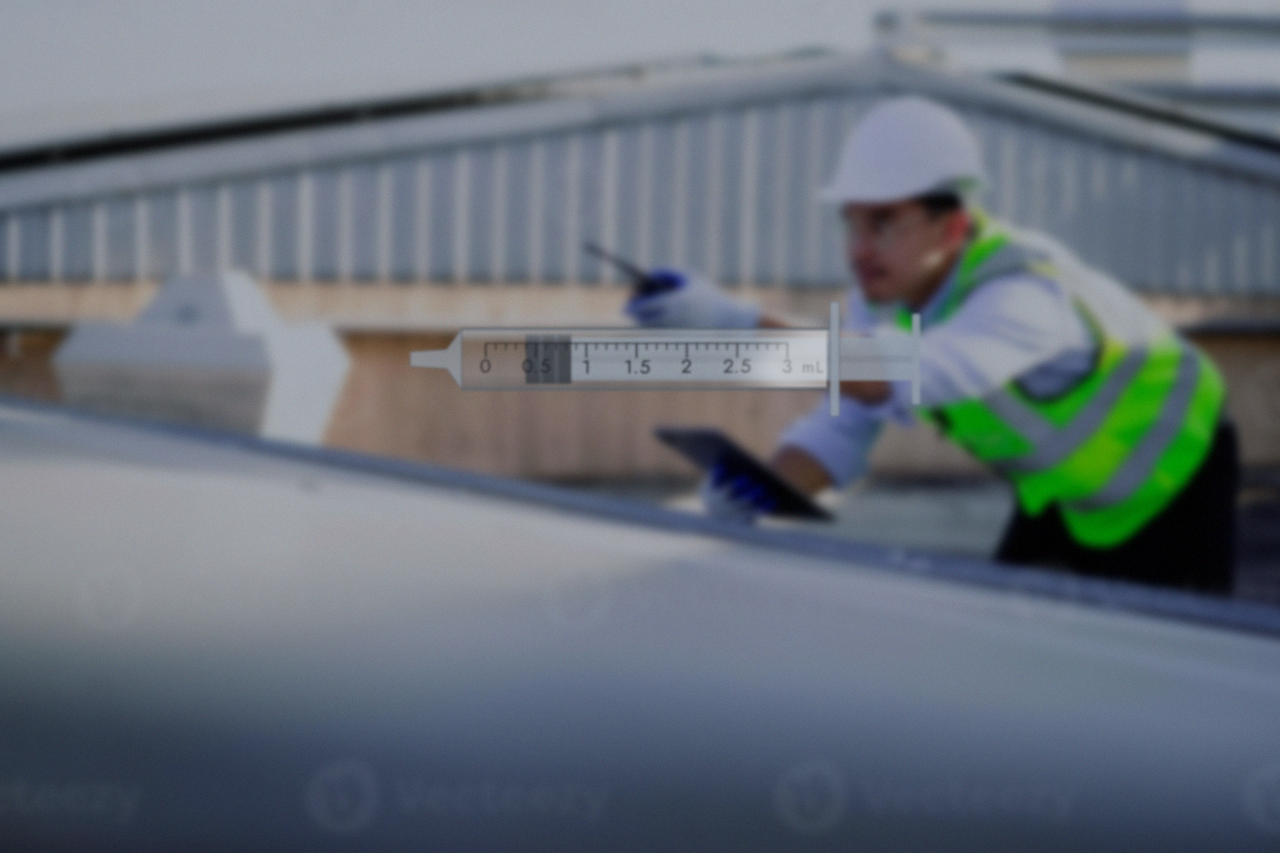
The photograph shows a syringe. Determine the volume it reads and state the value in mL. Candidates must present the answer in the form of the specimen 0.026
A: 0.4
